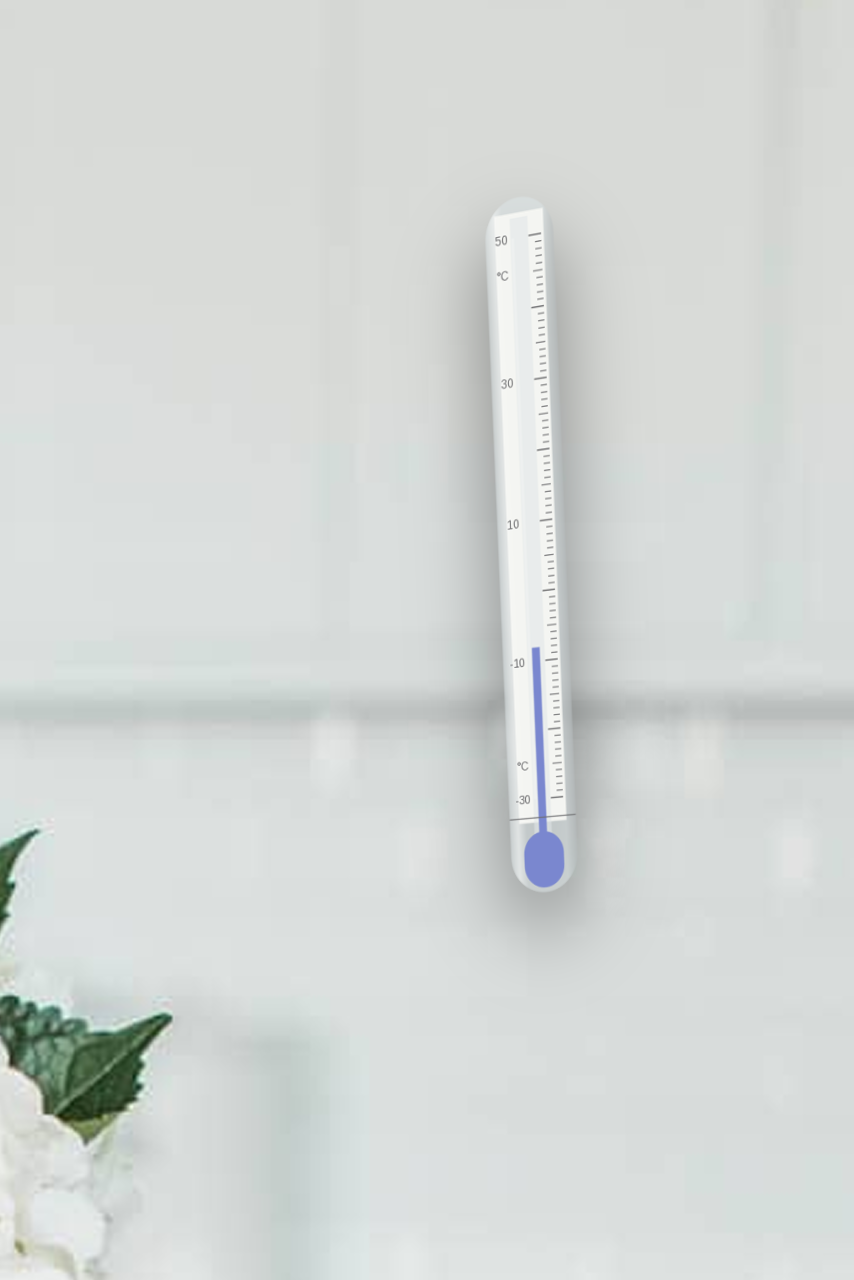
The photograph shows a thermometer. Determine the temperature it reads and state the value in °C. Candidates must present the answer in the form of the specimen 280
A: -8
